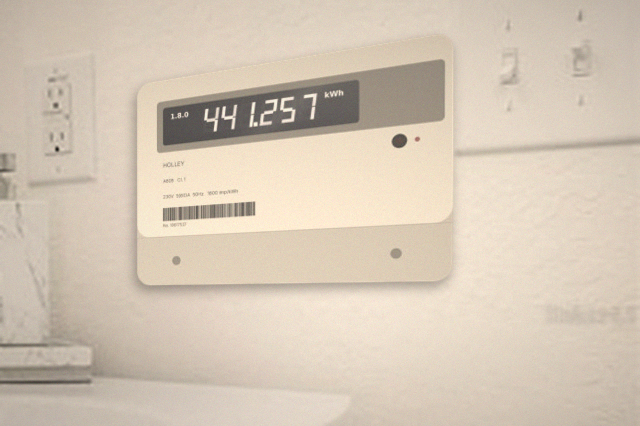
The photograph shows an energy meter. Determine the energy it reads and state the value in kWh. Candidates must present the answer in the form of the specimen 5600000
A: 441.257
